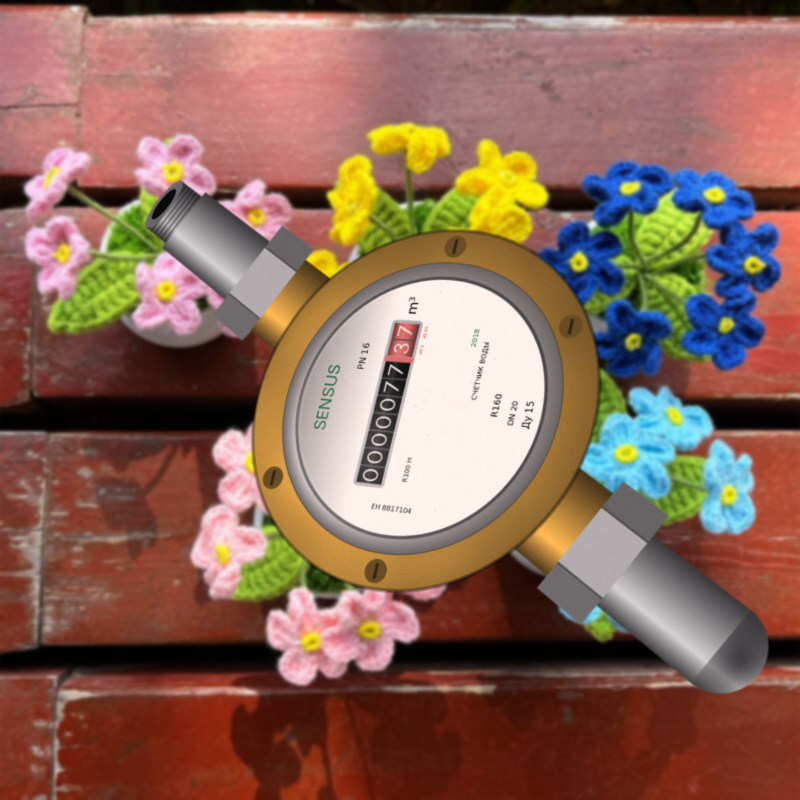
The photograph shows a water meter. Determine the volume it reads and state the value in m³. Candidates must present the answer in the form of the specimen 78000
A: 77.37
